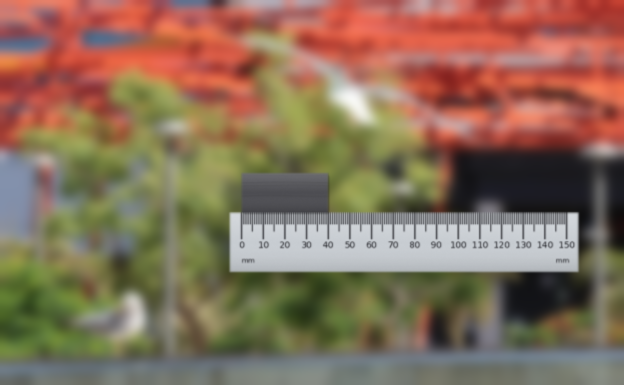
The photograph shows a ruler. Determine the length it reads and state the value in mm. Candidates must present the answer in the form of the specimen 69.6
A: 40
